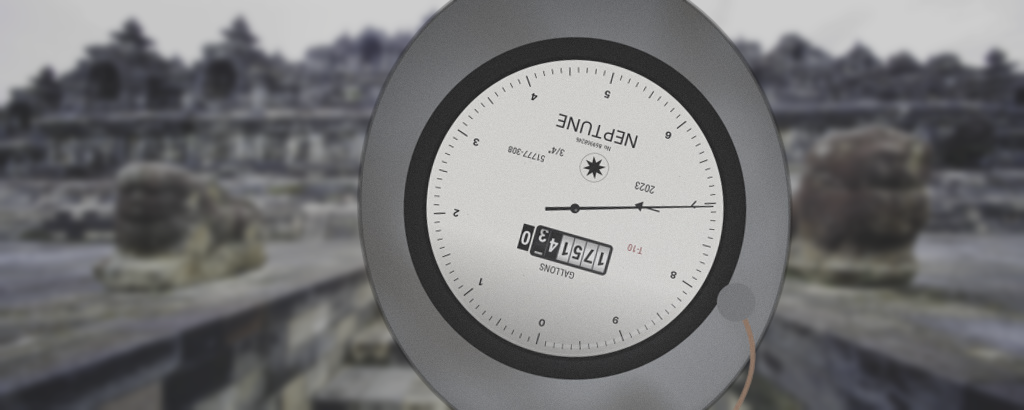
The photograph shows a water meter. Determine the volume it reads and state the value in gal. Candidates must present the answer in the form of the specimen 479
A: 1751427.0
